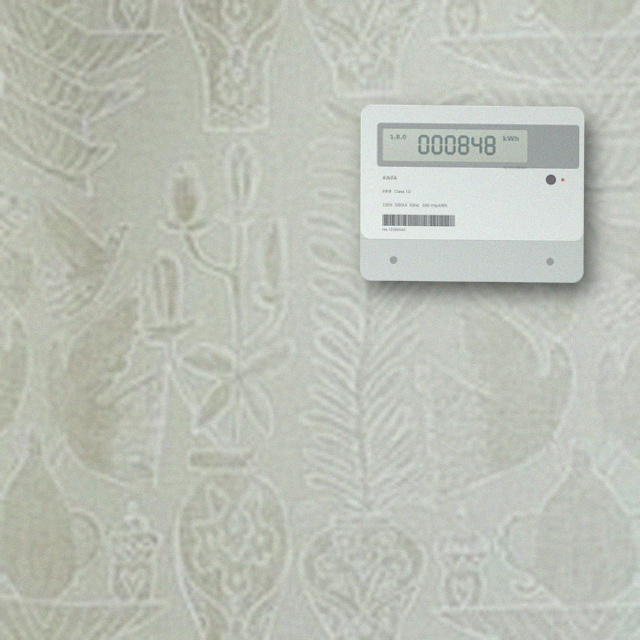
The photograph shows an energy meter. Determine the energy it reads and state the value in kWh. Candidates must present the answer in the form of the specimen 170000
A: 848
